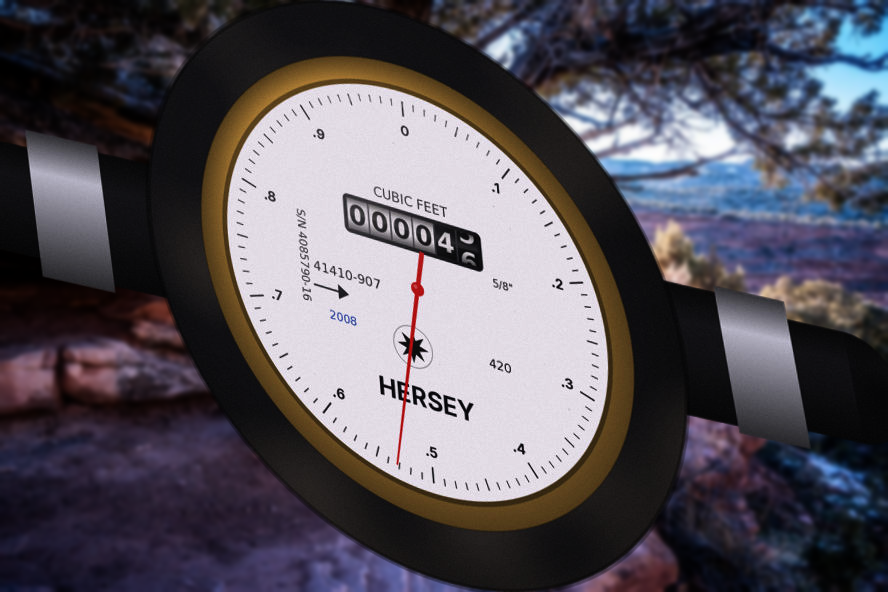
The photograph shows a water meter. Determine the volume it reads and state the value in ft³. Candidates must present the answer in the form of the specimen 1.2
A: 45.53
